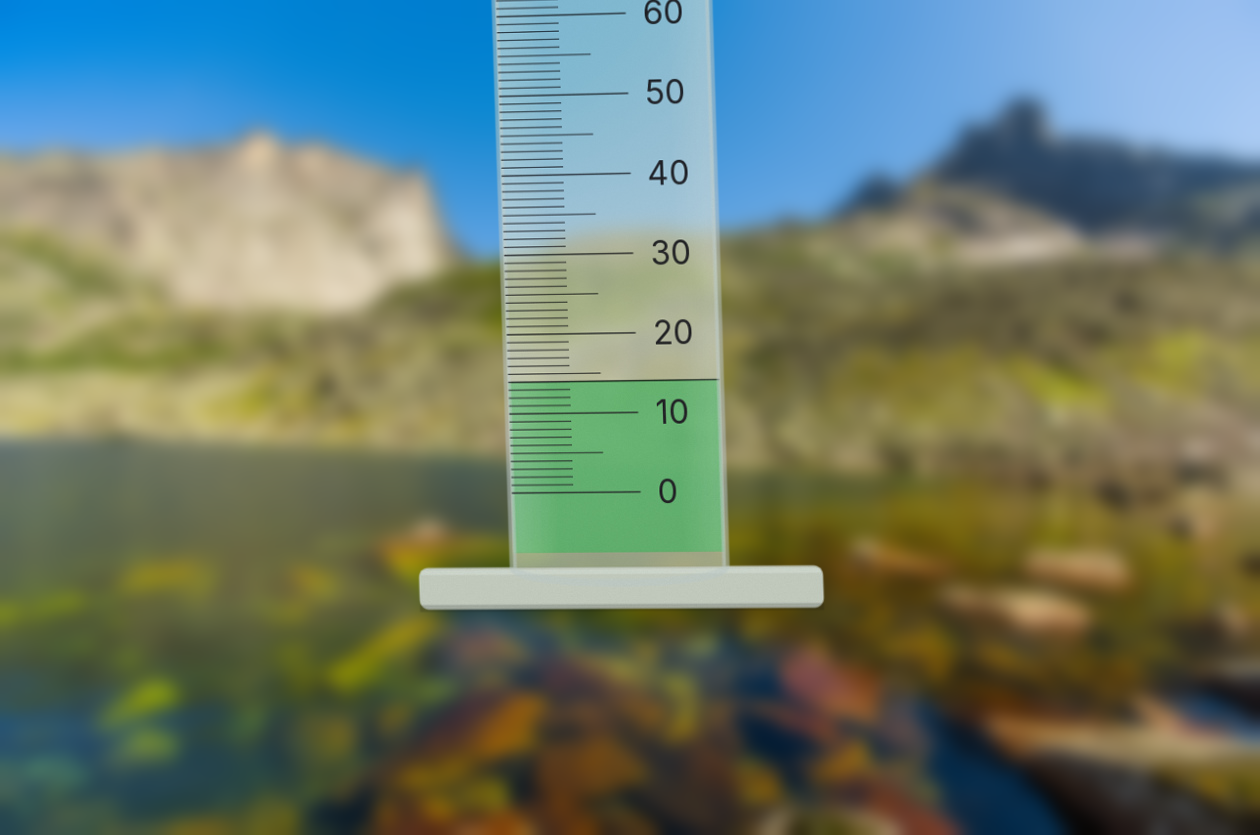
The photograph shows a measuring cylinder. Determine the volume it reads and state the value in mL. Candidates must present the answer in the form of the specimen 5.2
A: 14
